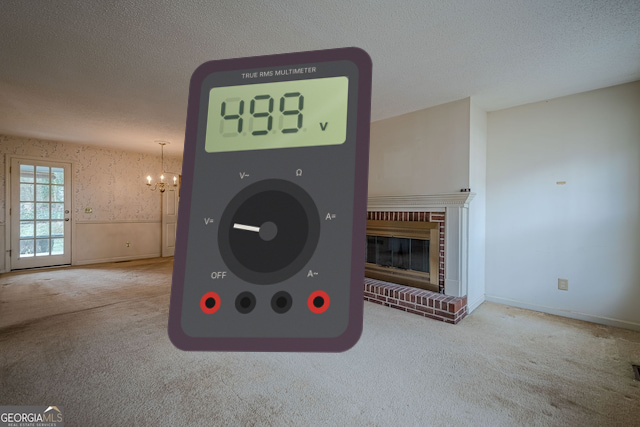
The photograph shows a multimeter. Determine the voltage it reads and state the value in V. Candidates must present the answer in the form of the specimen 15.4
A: 499
